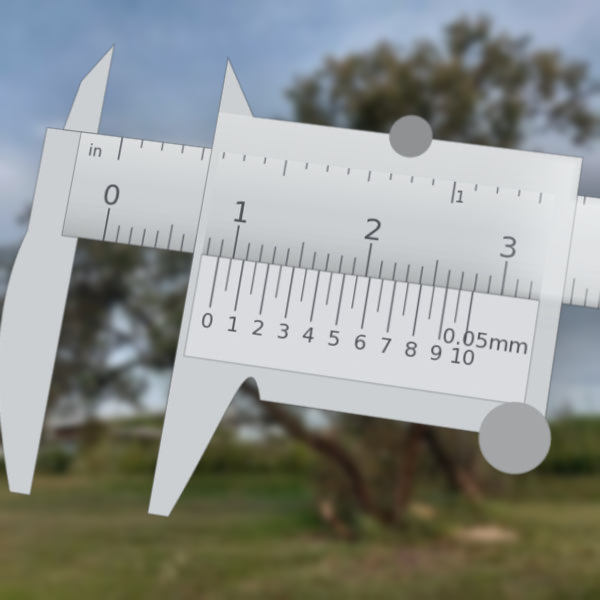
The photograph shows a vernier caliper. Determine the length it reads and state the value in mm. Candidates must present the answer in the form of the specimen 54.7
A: 8.9
